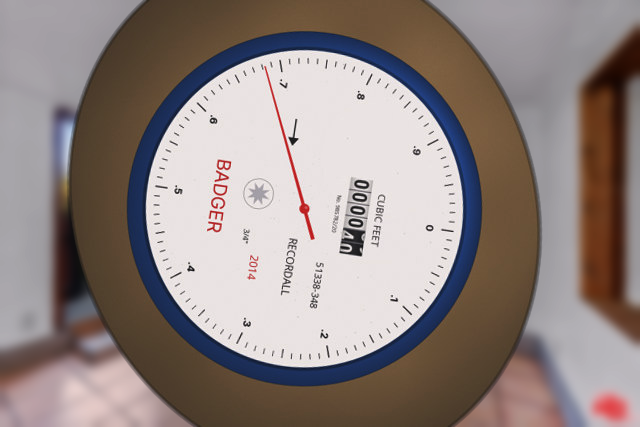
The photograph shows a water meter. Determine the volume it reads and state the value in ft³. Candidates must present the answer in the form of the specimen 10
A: 39.68
